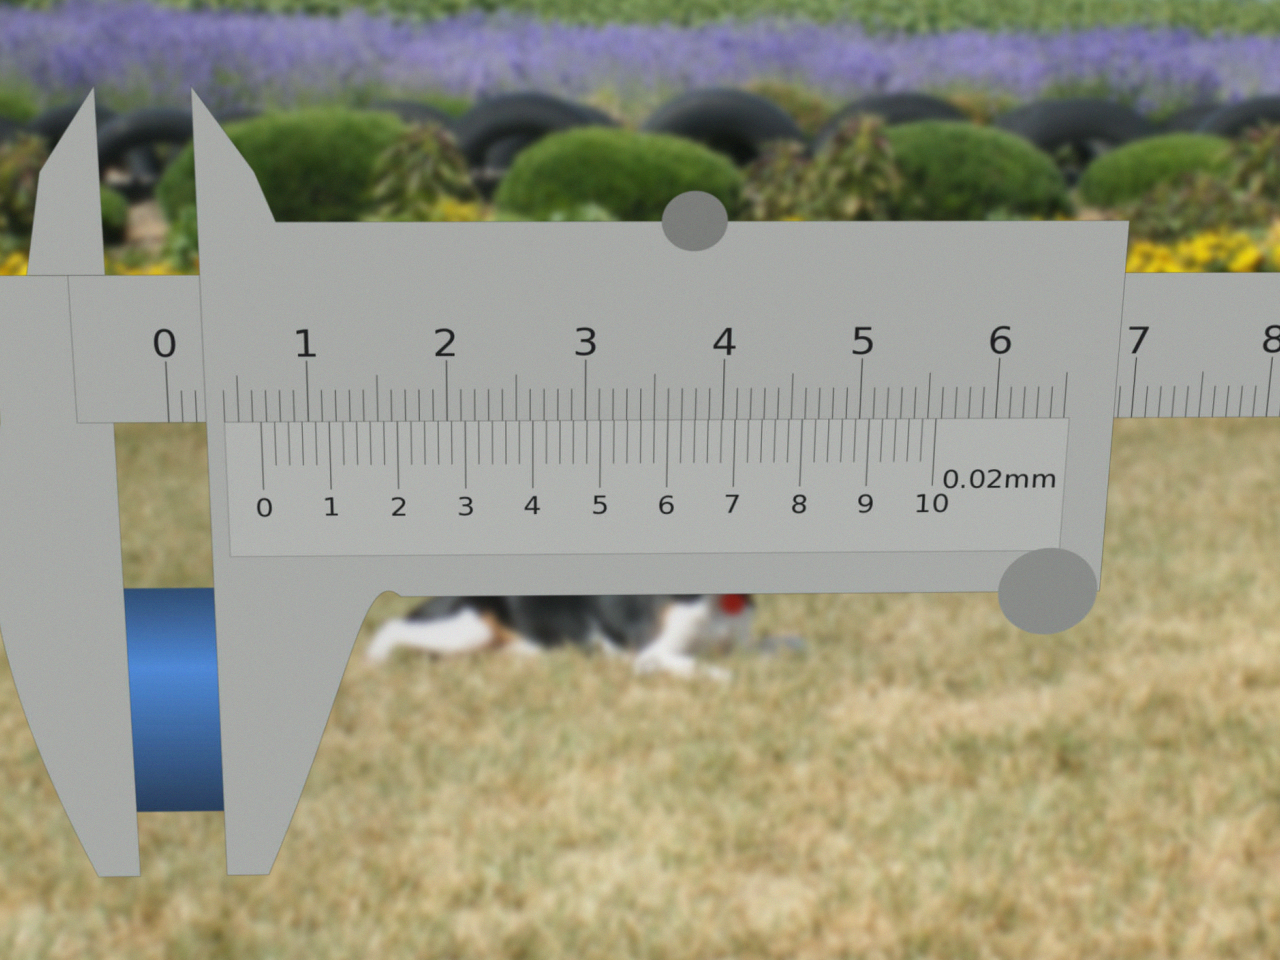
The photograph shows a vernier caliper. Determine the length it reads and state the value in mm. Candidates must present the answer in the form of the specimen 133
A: 6.6
